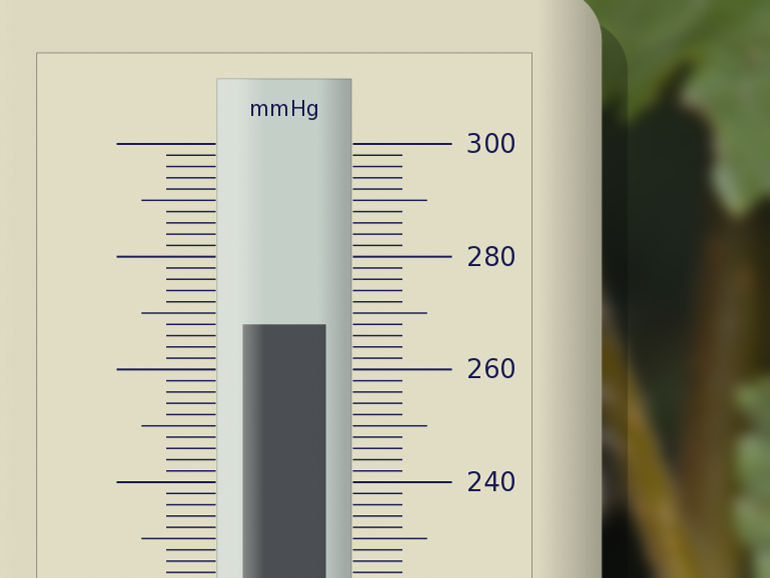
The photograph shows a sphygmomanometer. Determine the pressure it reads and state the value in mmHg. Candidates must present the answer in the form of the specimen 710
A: 268
